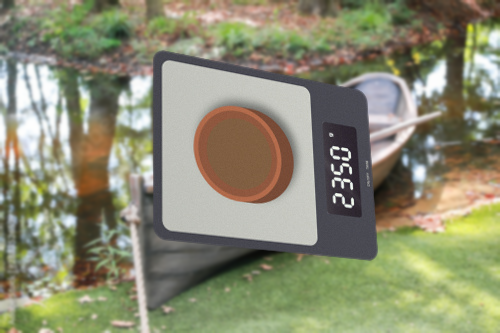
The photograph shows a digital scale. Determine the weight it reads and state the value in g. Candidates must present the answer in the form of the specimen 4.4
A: 2350
